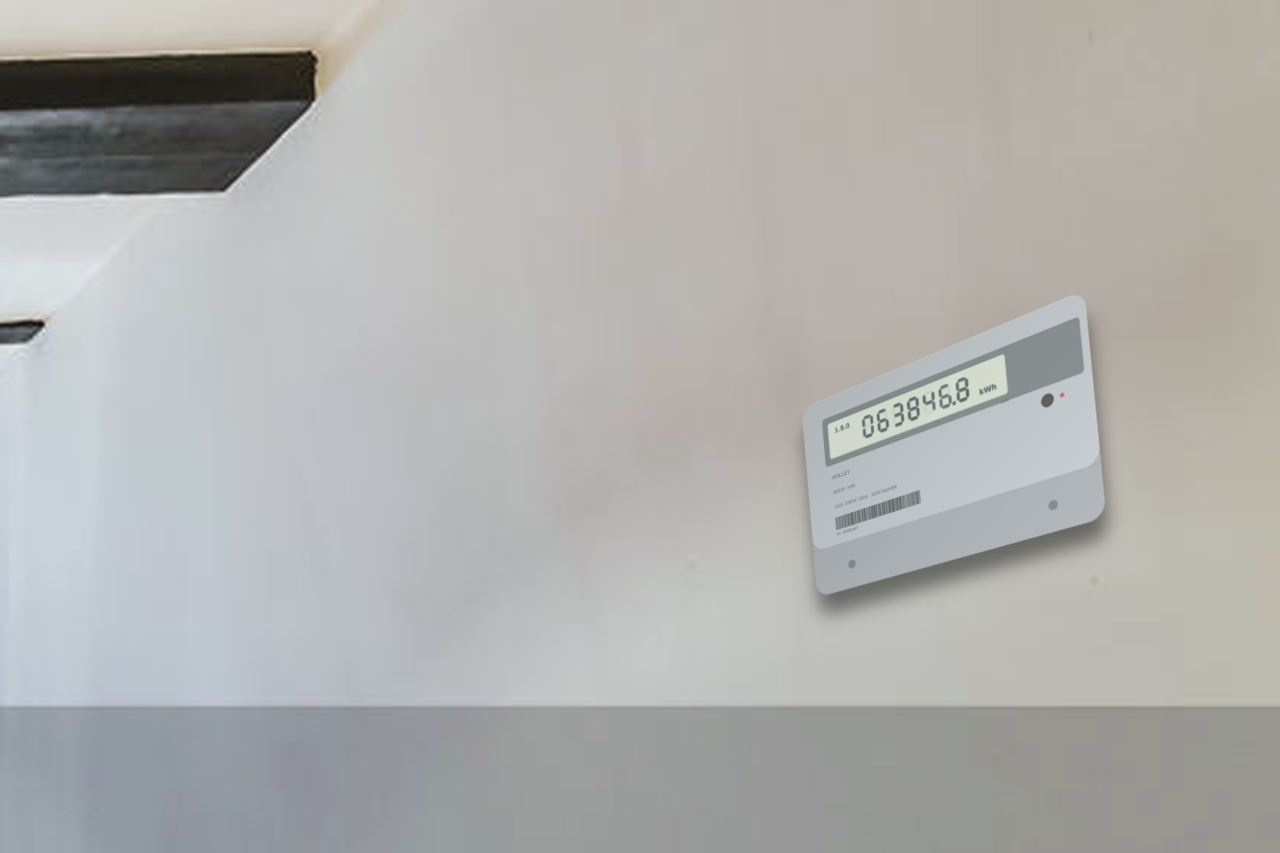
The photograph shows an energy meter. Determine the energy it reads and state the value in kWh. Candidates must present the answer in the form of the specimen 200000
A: 63846.8
